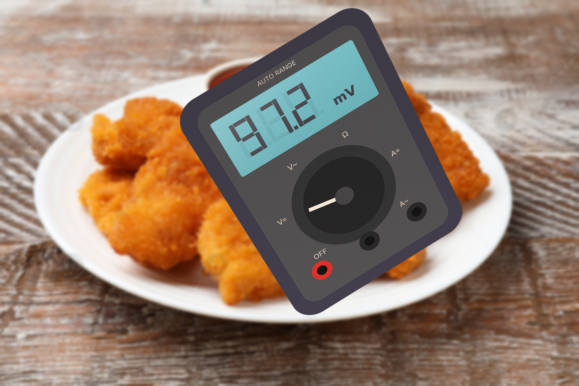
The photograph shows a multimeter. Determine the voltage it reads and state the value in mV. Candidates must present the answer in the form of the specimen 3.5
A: 97.2
